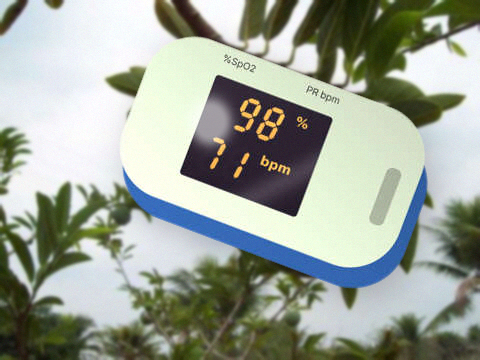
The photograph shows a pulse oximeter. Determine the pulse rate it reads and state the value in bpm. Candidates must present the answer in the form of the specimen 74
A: 71
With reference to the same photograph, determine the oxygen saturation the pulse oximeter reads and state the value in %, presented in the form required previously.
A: 98
